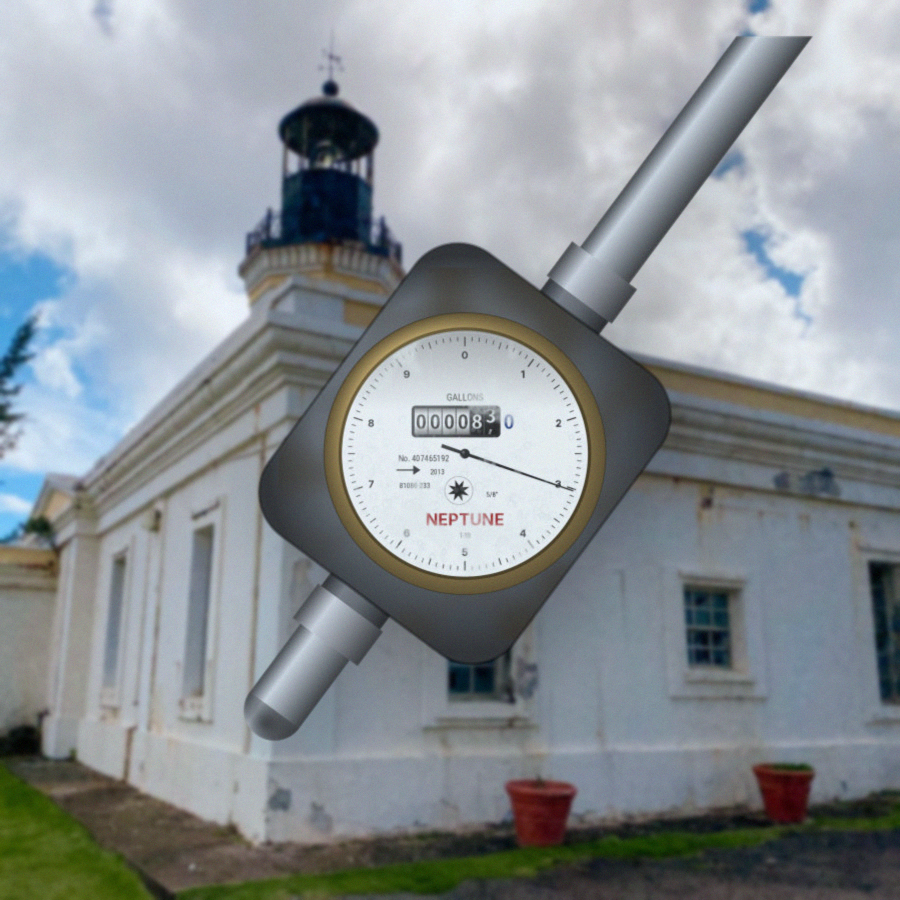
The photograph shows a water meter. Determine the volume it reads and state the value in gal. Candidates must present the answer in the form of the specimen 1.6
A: 833.0
